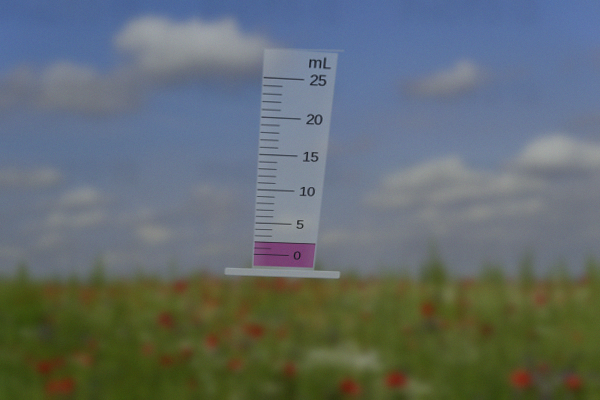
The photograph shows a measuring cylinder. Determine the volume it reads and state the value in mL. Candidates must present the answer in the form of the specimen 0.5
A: 2
